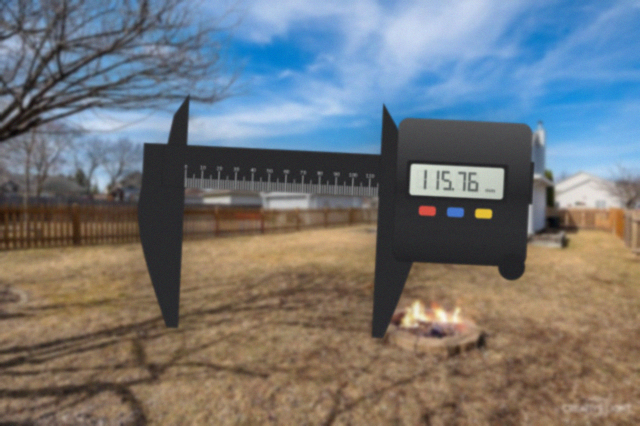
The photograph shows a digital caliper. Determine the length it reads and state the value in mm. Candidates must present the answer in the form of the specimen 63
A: 115.76
